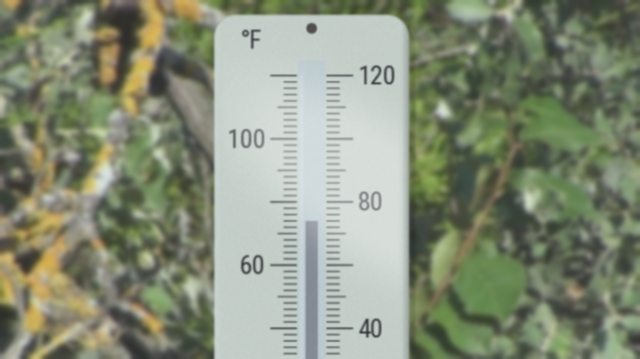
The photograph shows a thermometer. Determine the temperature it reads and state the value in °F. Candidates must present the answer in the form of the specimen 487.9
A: 74
